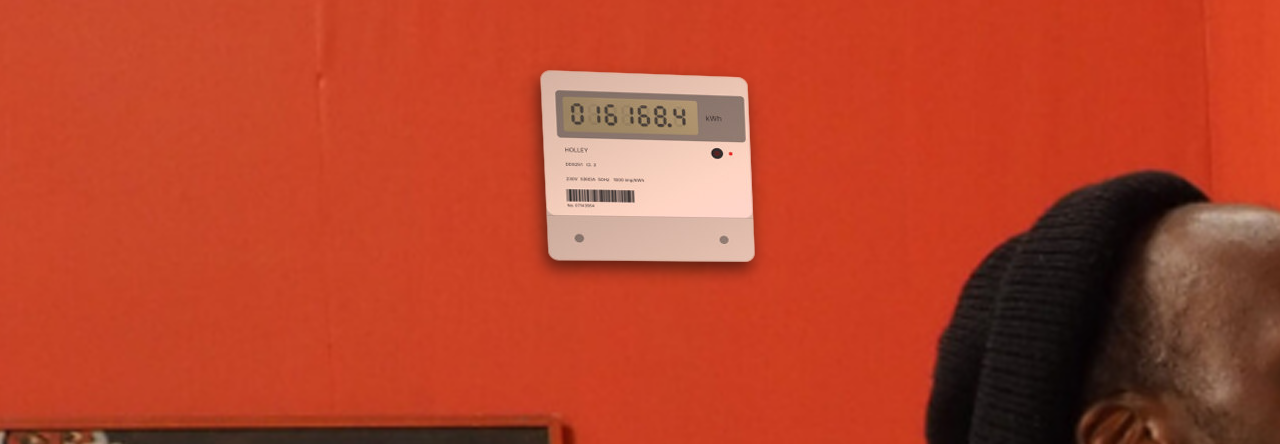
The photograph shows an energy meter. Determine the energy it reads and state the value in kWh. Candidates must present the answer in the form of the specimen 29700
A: 16168.4
